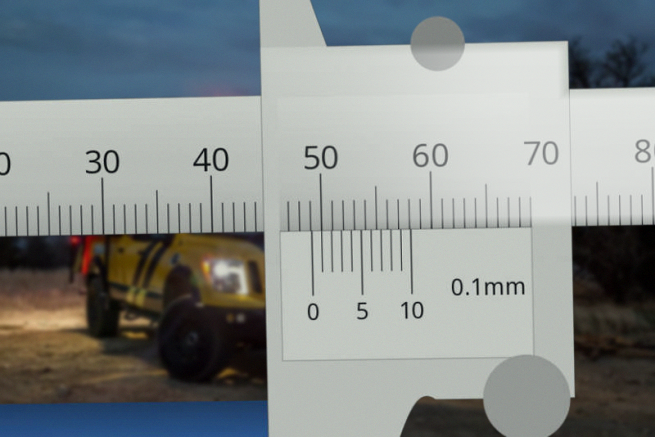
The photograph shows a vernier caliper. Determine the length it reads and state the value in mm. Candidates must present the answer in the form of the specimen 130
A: 49.1
